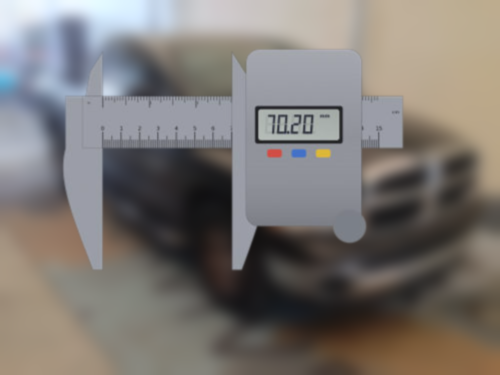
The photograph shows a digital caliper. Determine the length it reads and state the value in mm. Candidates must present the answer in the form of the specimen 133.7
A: 70.20
